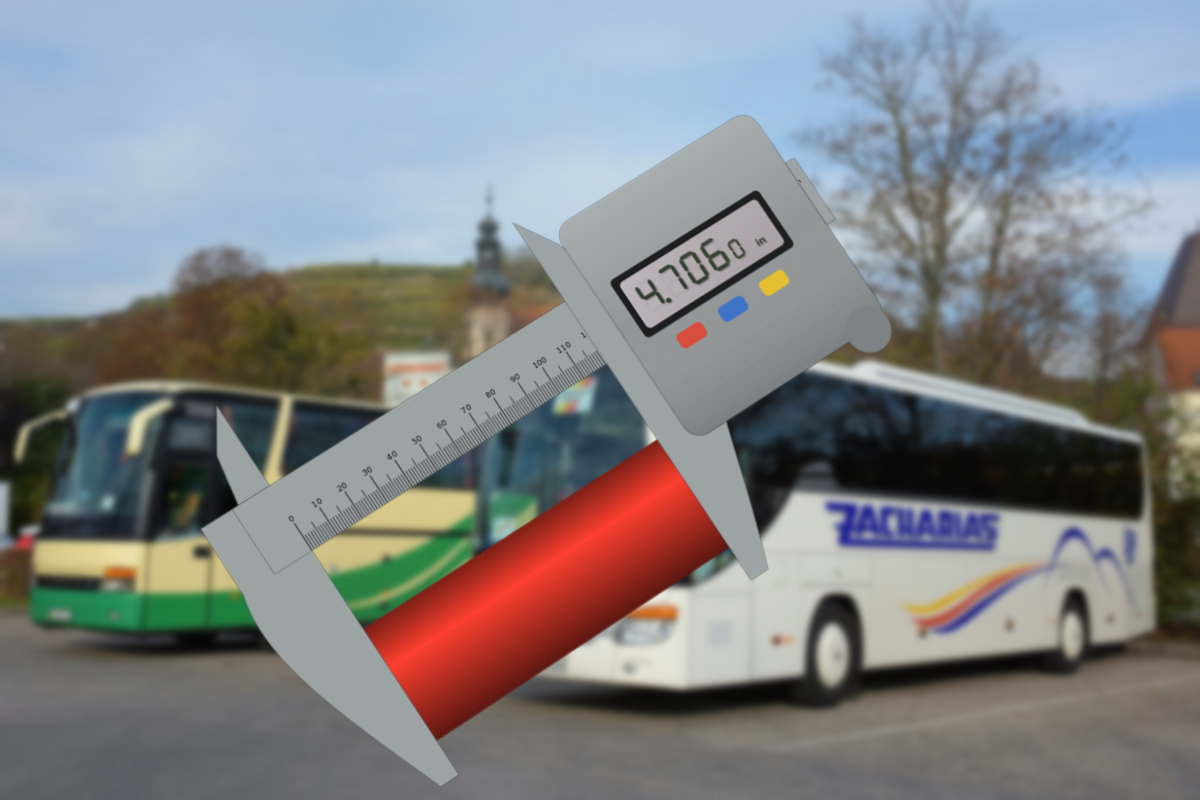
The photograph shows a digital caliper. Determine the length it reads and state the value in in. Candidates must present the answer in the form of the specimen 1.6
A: 4.7060
